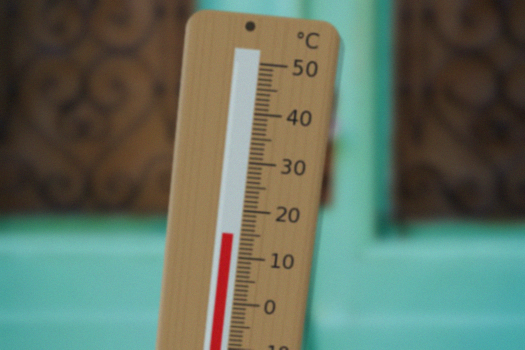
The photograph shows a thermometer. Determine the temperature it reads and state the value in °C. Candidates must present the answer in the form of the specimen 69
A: 15
